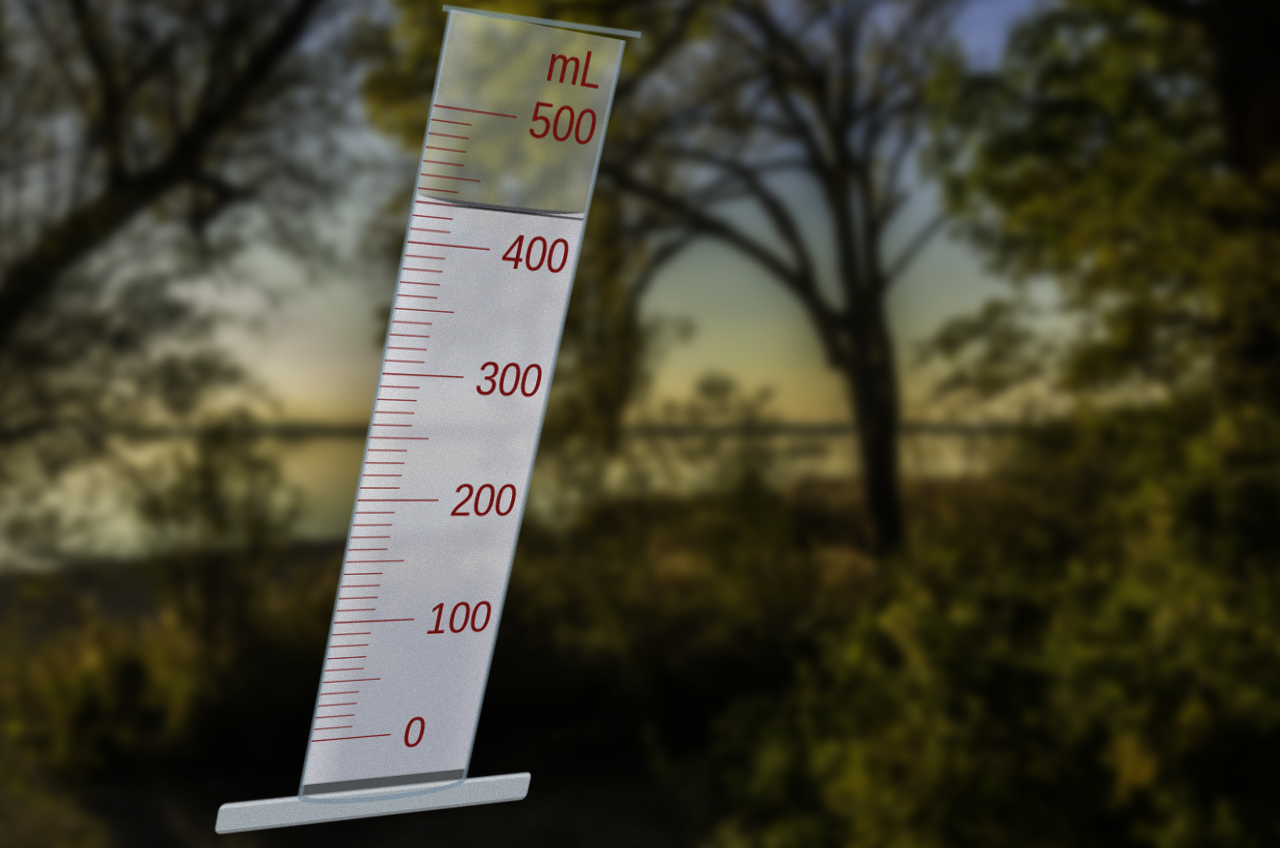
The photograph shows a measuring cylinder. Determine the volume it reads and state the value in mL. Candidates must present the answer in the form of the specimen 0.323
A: 430
